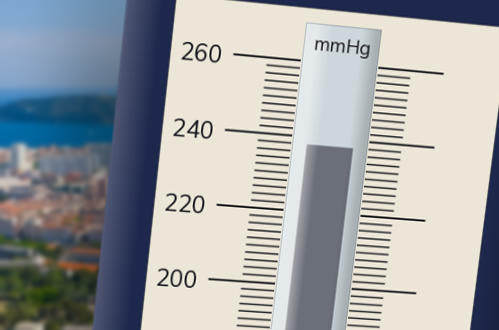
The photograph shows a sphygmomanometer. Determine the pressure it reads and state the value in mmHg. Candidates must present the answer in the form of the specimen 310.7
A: 238
